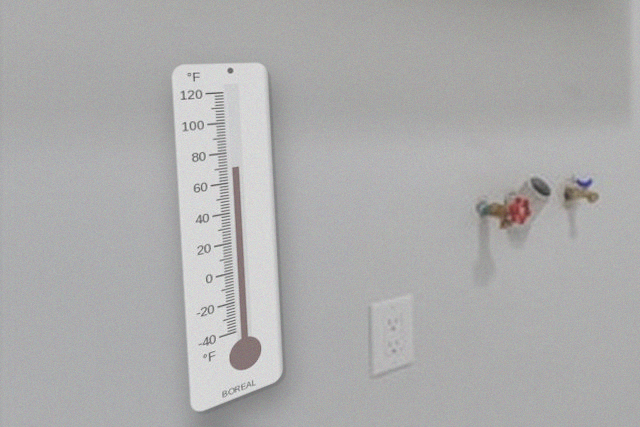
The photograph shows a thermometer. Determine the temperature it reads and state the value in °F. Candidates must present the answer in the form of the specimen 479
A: 70
